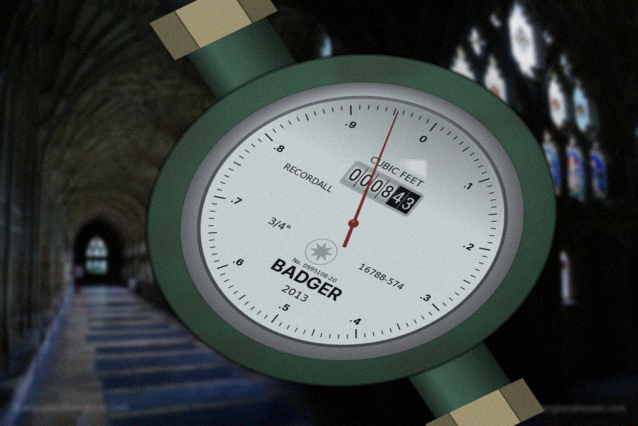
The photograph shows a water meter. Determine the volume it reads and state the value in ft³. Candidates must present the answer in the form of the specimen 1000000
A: 842.95
